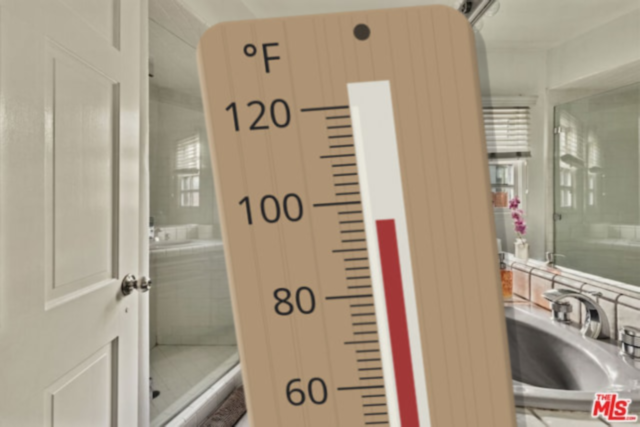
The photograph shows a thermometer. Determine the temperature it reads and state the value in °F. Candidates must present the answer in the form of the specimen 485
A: 96
